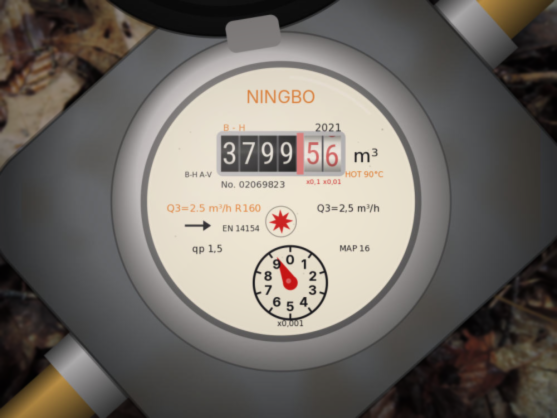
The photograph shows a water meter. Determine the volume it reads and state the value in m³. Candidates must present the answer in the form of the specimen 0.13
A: 3799.559
